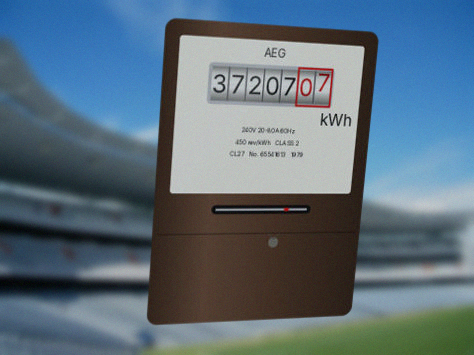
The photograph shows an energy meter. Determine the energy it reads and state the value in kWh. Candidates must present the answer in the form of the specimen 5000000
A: 37207.07
